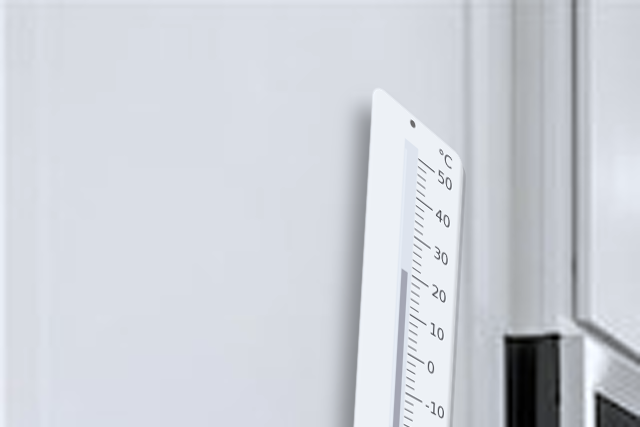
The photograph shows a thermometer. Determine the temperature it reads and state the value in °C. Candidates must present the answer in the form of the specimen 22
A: 20
